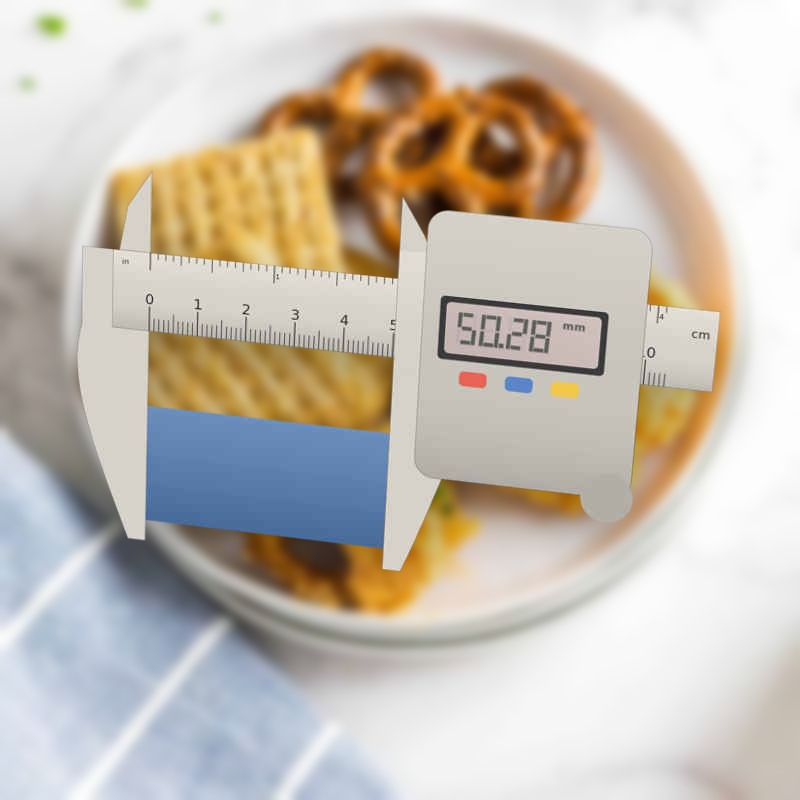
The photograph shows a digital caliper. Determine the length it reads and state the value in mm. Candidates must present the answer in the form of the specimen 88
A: 50.28
